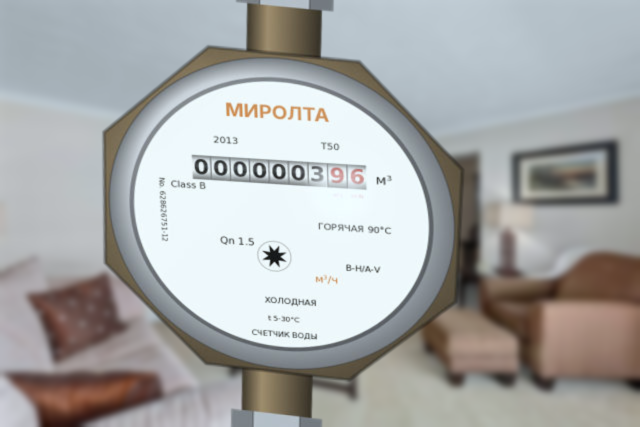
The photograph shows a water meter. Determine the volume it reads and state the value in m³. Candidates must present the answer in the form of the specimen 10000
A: 3.96
